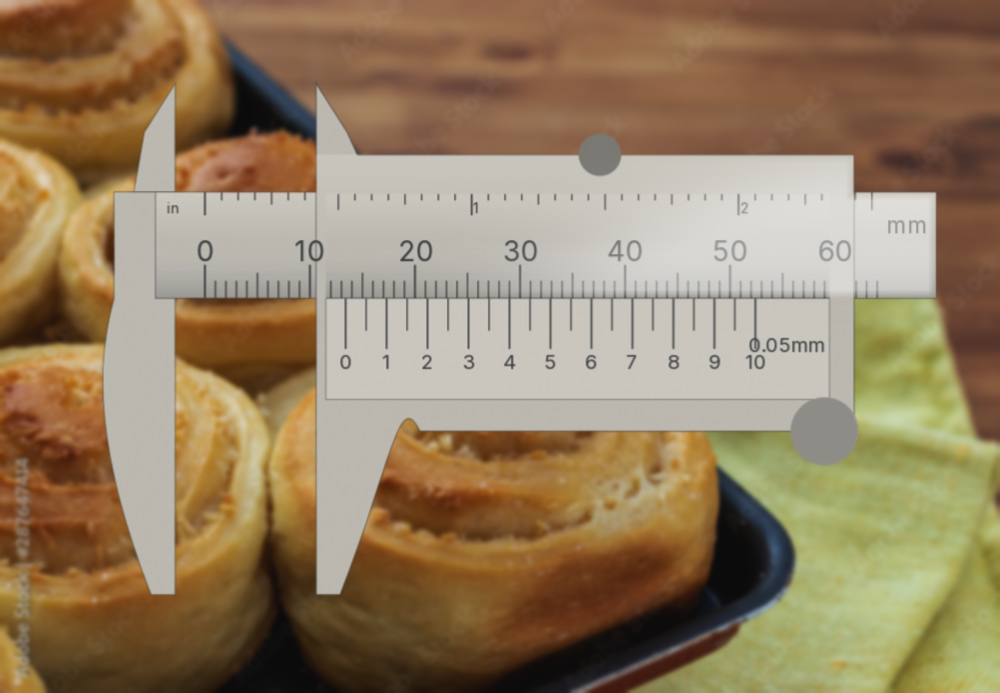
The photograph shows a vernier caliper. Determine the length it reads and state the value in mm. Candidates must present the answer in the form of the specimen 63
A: 13.4
